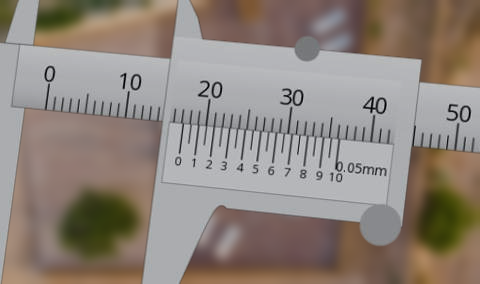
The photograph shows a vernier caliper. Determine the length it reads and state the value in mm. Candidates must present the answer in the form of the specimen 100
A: 17.2
